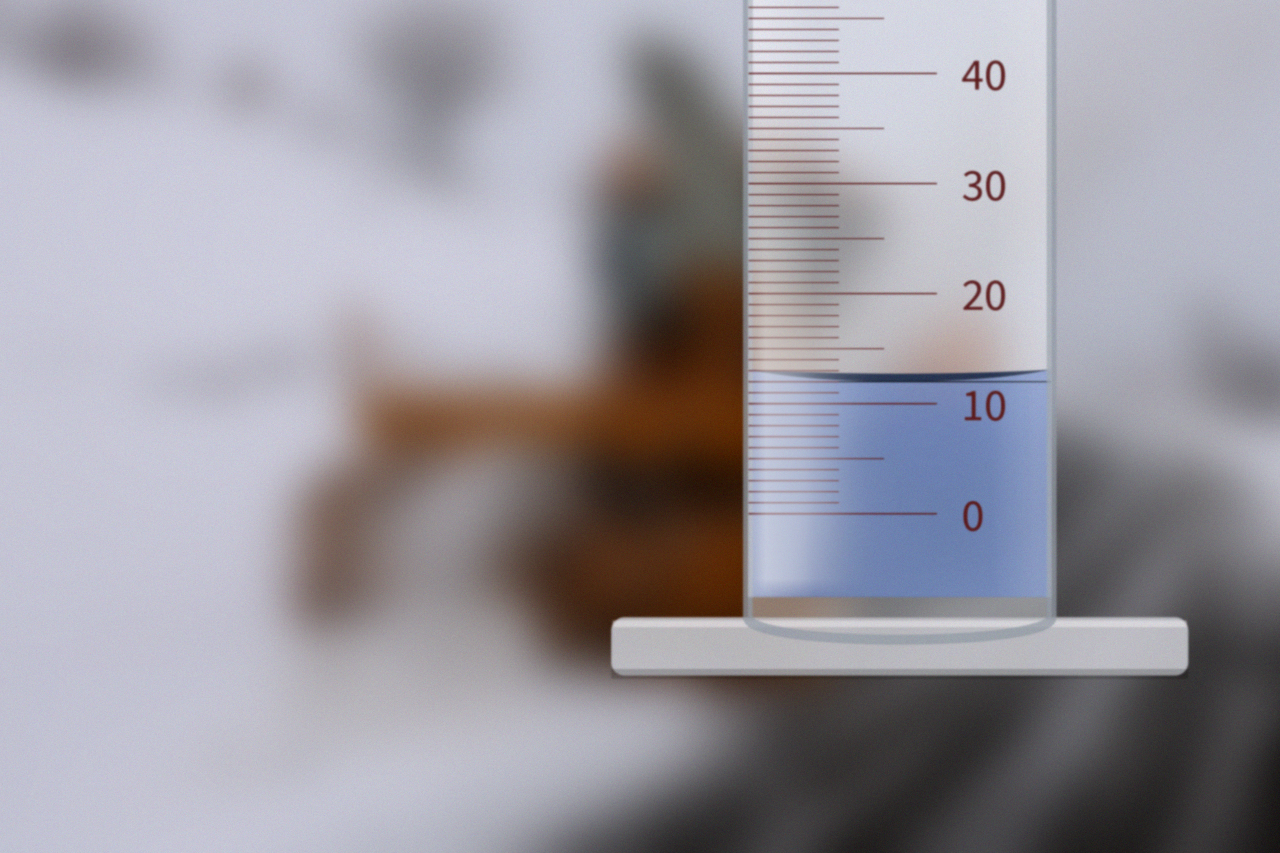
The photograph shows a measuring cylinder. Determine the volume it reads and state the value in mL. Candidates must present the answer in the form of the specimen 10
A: 12
